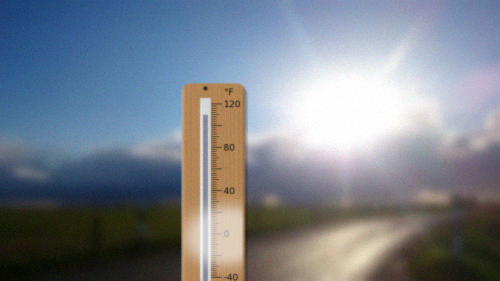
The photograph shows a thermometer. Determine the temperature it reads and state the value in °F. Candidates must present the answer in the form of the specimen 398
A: 110
